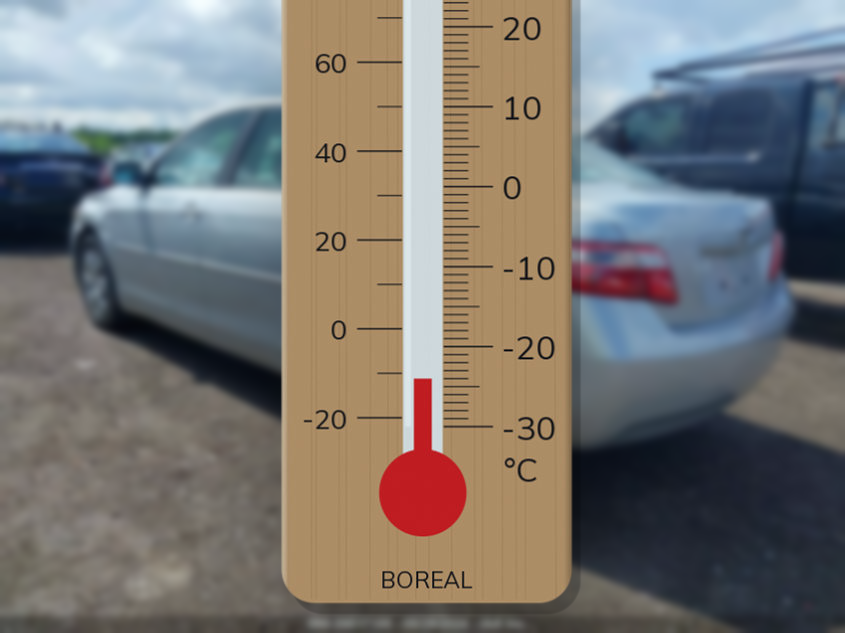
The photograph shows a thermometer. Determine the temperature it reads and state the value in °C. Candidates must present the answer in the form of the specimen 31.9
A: -24
